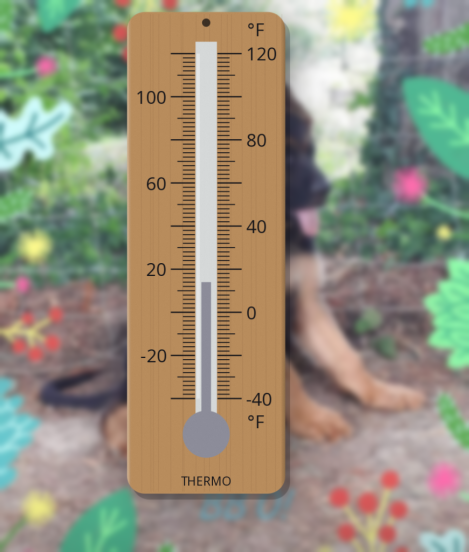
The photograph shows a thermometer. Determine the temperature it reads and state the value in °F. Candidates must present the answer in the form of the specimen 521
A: 14
